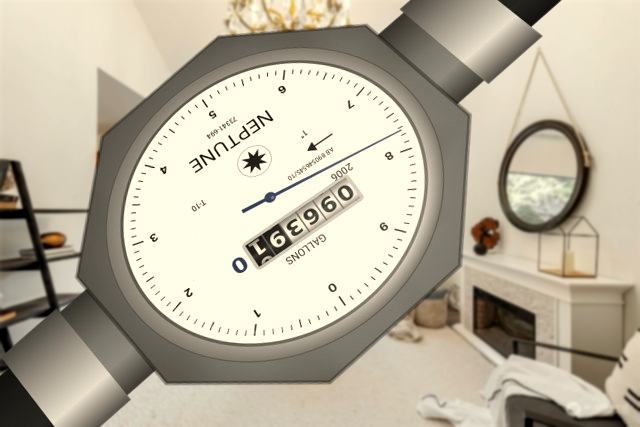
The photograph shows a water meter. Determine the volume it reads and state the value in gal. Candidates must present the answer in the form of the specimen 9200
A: 963907.7
